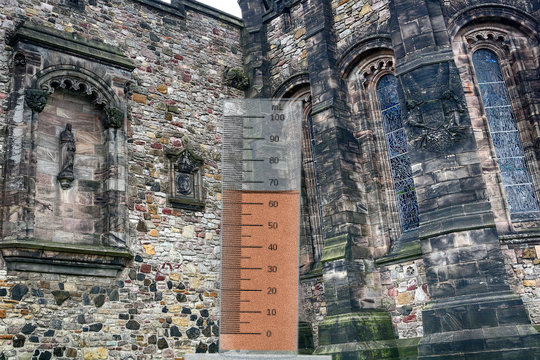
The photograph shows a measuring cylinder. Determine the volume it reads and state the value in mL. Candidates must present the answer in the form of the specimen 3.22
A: 65
